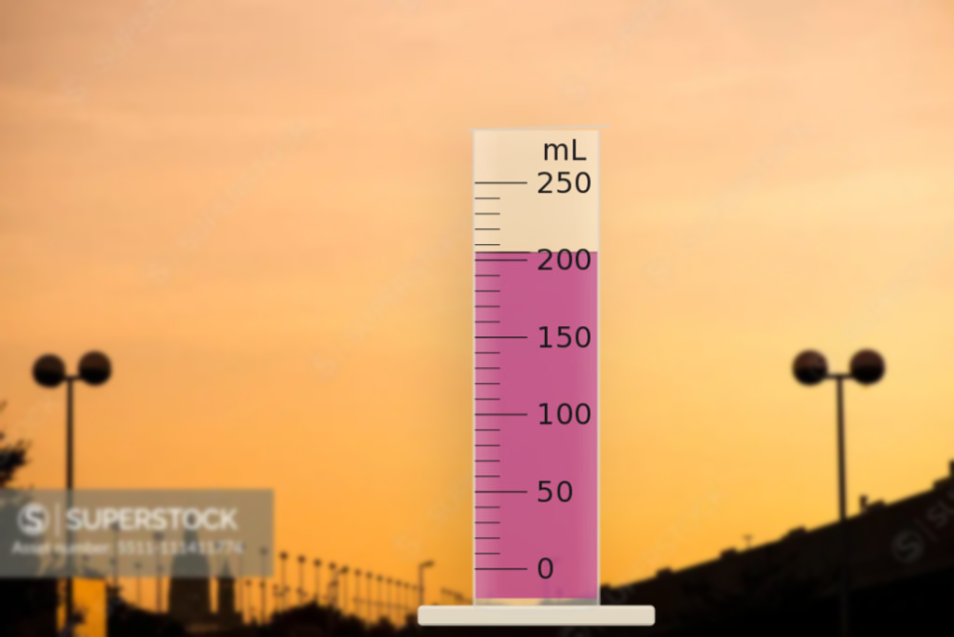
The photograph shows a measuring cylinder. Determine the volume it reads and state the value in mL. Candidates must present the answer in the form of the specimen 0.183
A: 205
